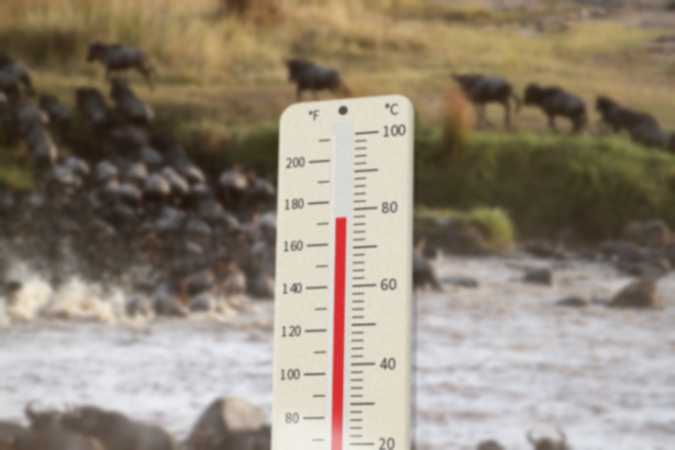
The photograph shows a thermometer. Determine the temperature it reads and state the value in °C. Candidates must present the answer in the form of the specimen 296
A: 78
